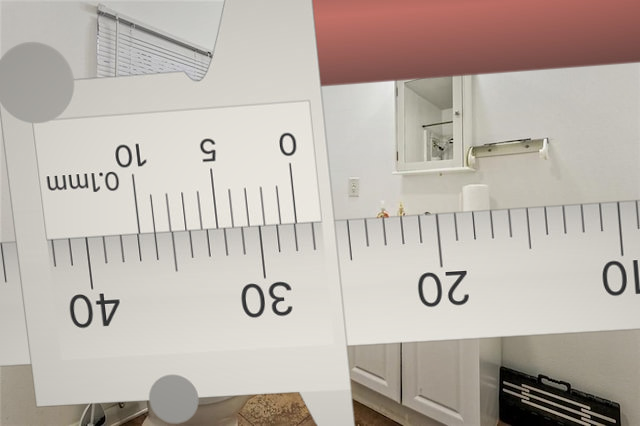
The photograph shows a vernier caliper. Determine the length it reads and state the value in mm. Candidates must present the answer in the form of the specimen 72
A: 27.9
